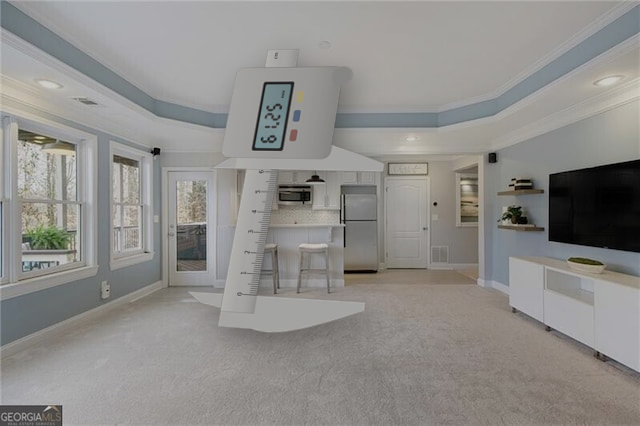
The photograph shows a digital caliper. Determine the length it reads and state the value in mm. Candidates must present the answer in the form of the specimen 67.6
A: 61.25
